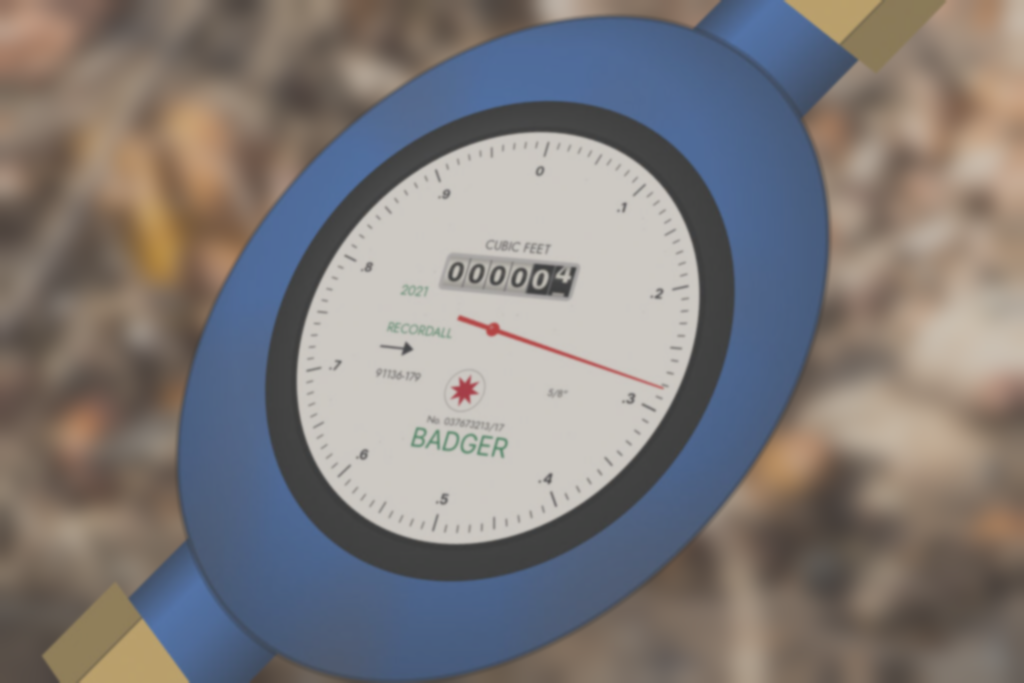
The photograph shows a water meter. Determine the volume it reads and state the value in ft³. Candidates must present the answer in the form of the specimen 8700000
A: 4.28
